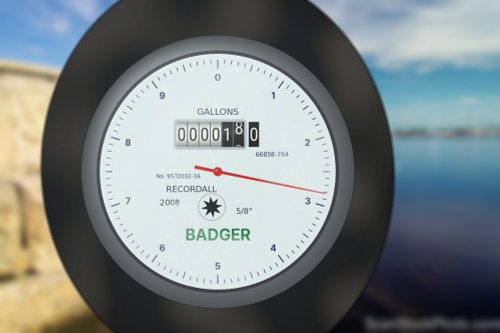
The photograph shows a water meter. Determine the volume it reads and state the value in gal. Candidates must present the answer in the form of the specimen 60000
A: 182.8
